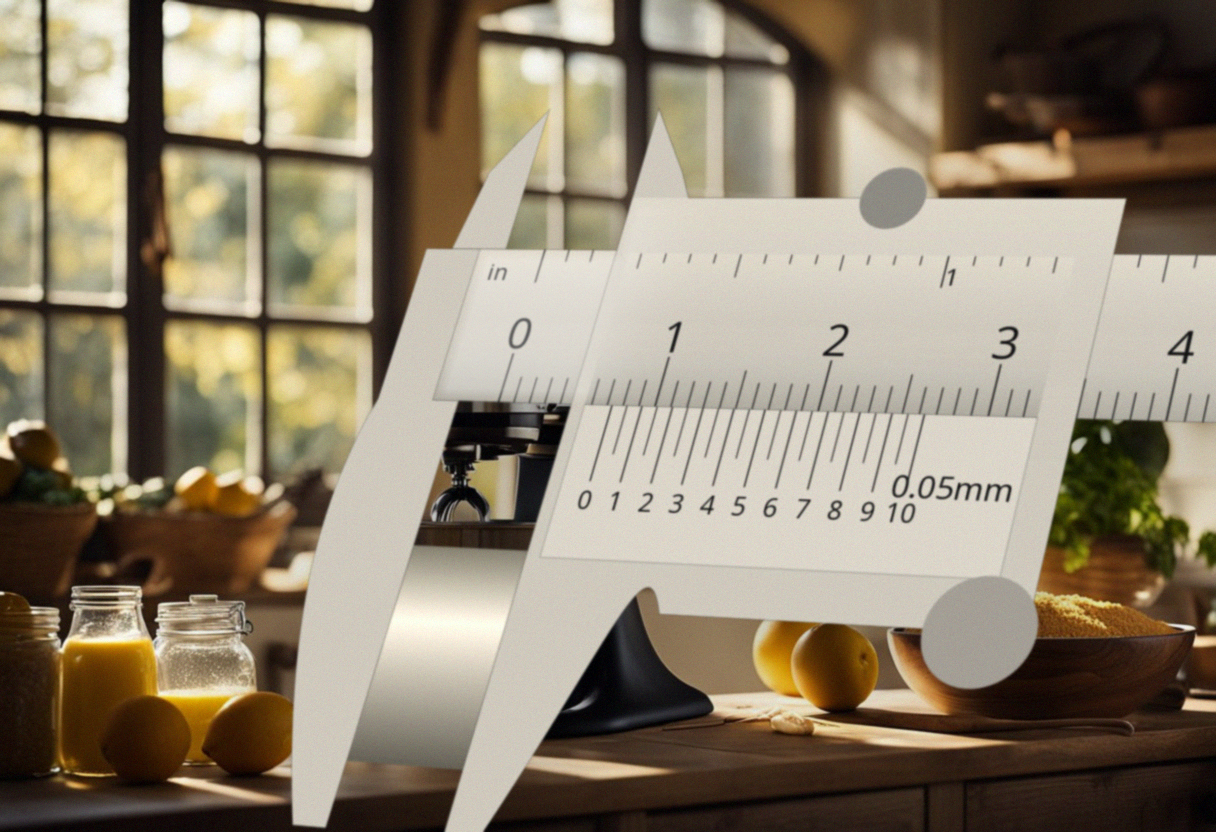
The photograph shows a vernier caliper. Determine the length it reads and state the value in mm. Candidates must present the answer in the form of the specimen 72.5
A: 7.3
